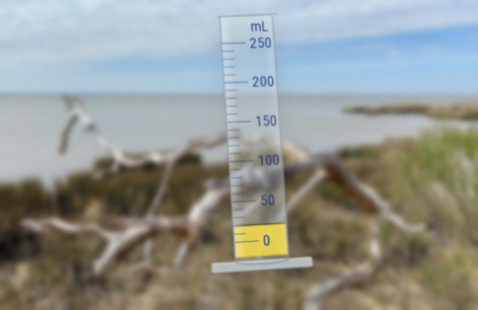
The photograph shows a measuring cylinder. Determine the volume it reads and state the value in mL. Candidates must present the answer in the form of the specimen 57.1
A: 20
